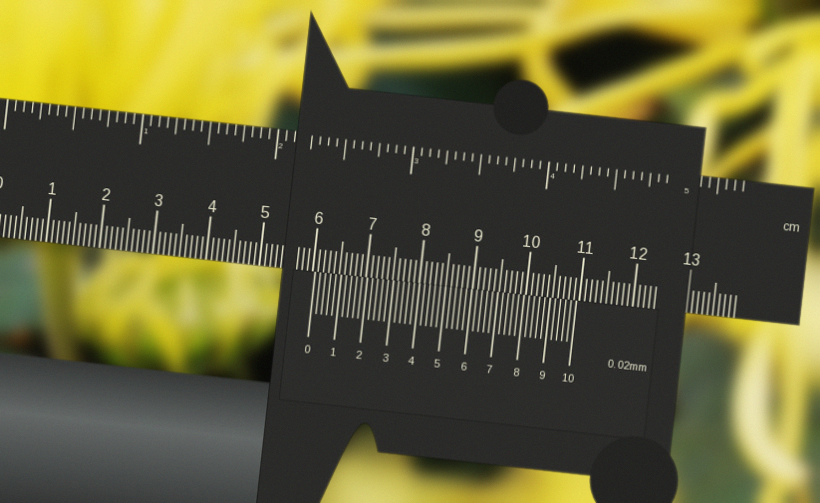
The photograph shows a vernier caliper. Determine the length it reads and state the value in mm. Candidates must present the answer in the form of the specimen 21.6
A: 60.5
